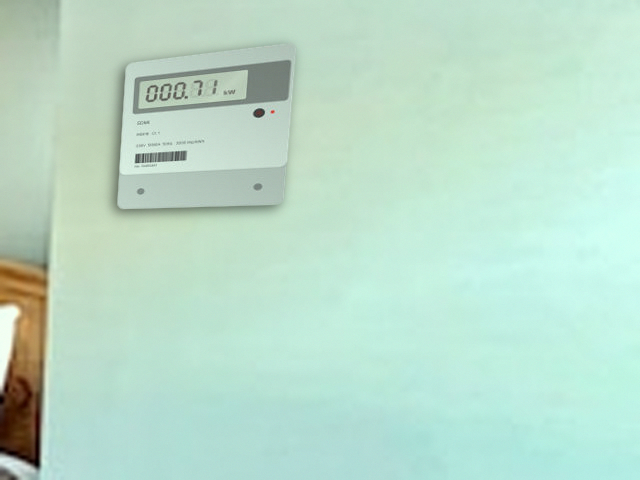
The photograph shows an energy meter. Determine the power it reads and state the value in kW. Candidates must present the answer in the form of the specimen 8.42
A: 0.71
